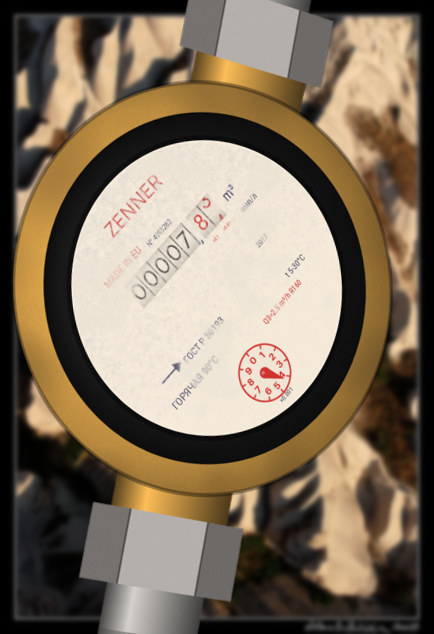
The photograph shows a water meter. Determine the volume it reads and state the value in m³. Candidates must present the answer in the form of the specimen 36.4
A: 7.834
